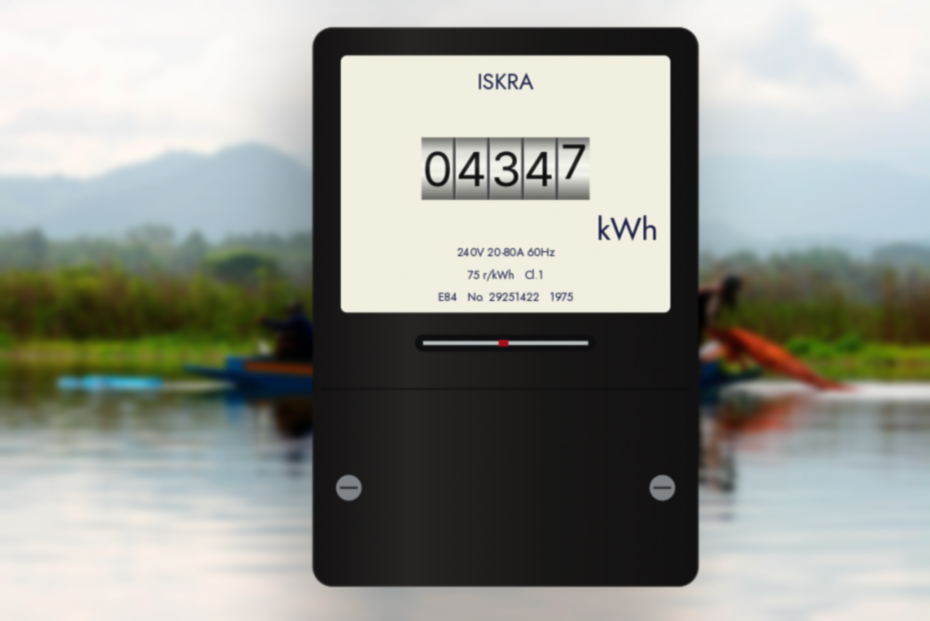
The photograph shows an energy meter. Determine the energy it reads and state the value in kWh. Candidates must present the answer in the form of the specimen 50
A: 4347
